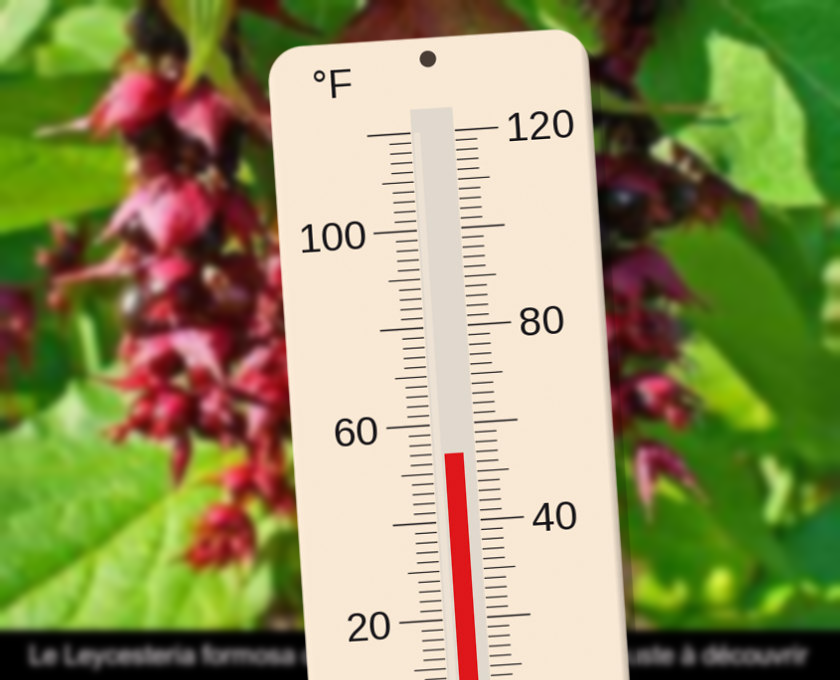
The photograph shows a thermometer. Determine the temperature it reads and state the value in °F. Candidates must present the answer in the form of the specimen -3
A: 54
